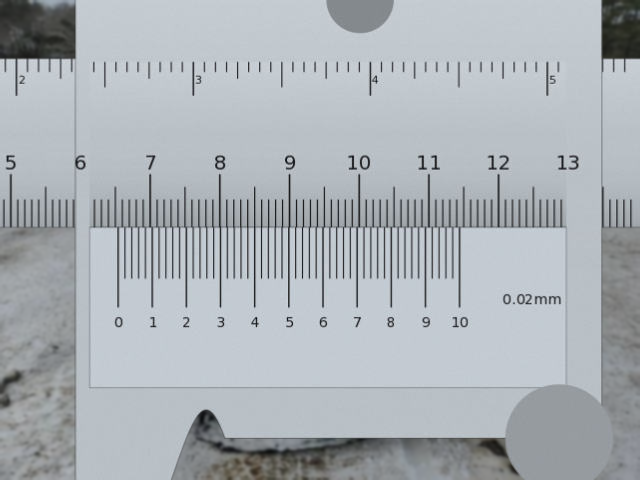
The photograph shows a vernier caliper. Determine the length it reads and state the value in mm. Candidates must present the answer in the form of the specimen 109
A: 65.4
